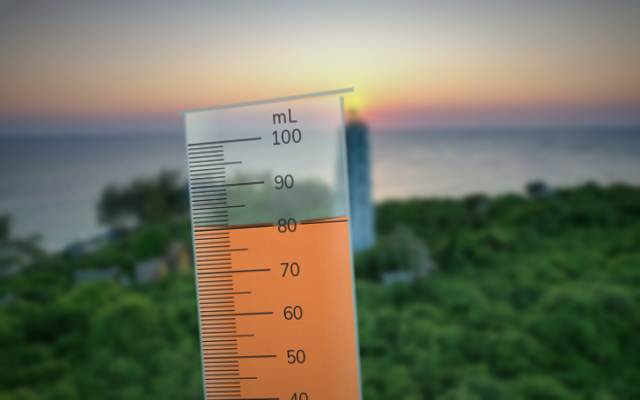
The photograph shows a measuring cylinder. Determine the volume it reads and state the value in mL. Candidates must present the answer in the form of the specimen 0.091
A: 80
